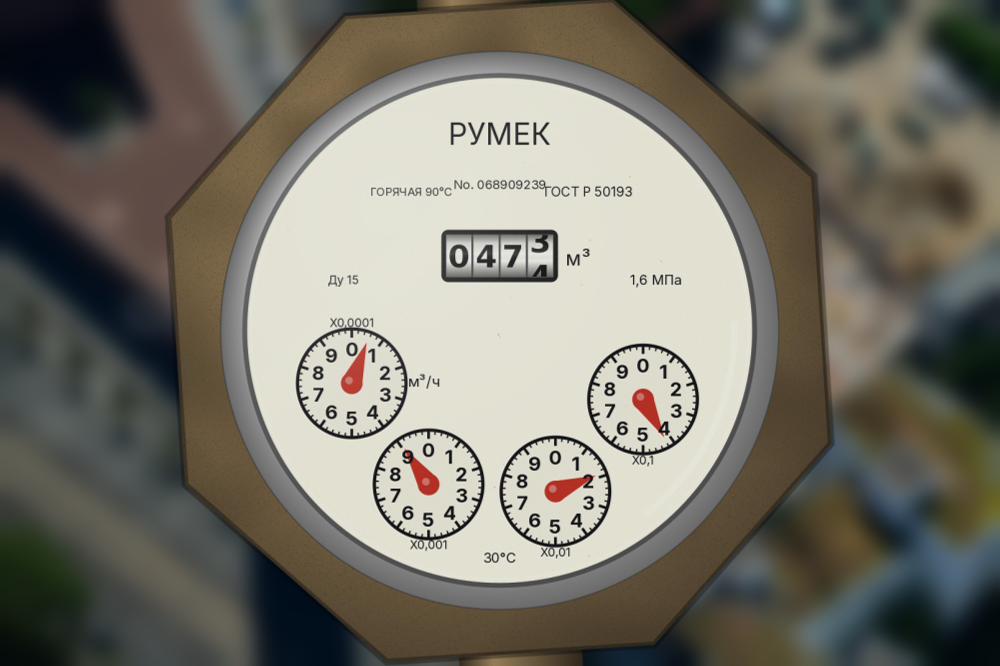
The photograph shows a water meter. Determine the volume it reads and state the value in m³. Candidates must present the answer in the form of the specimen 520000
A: 473.4190
